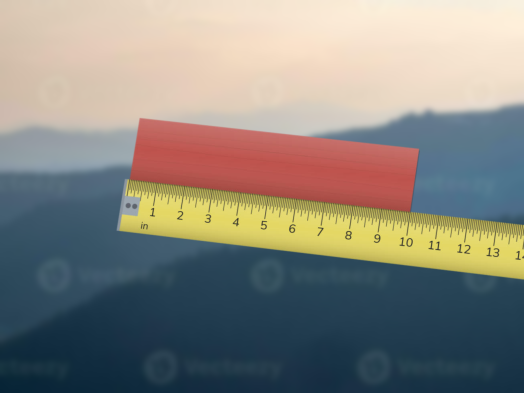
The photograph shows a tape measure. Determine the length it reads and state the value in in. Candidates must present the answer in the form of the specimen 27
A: 10
